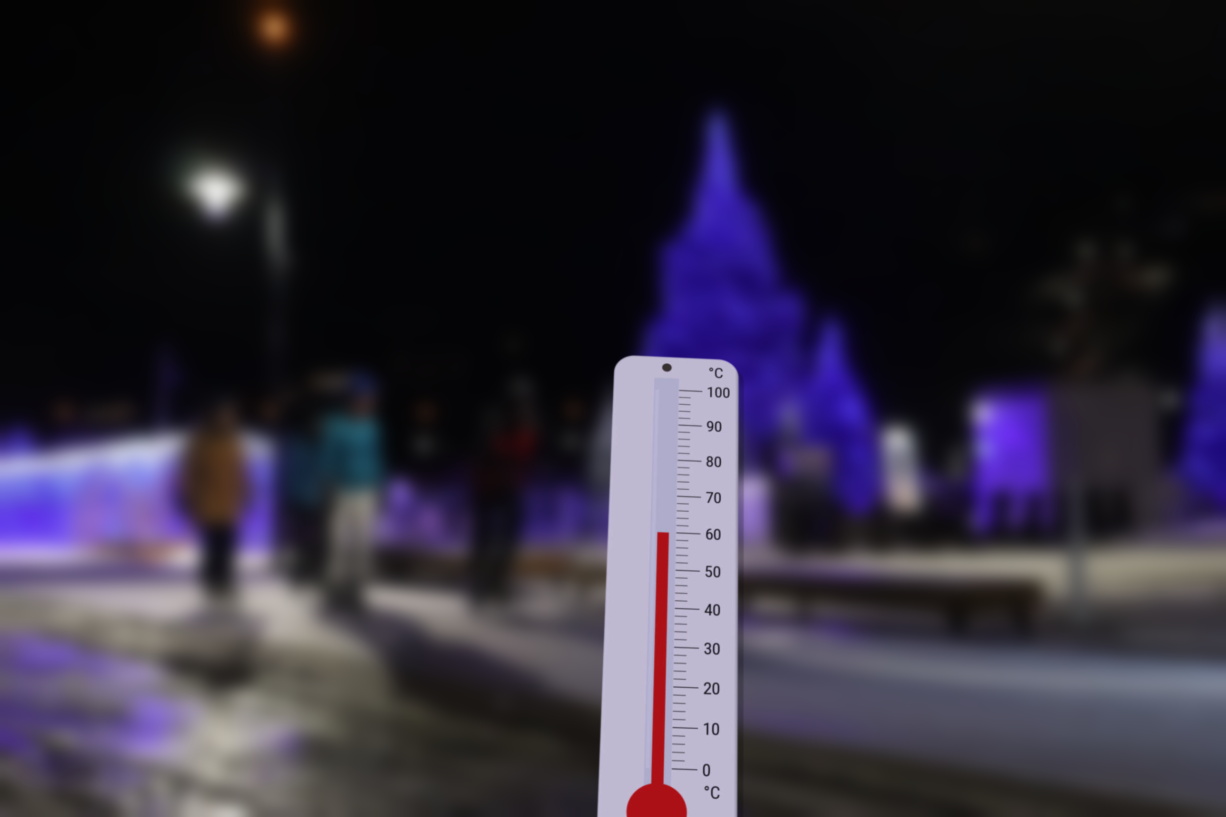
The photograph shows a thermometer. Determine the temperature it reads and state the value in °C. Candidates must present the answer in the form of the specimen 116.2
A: 60
